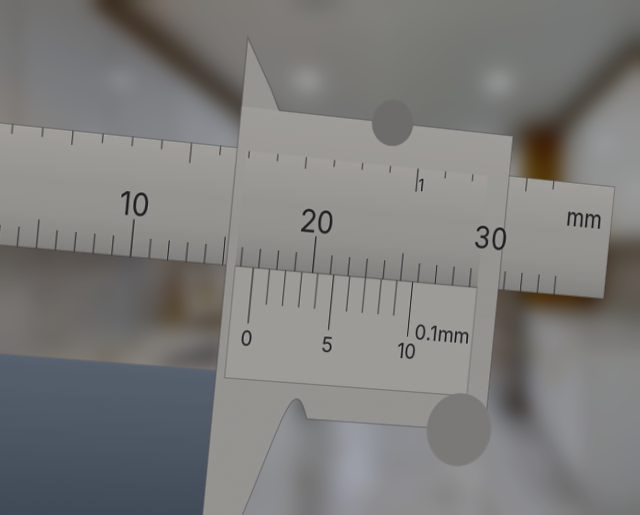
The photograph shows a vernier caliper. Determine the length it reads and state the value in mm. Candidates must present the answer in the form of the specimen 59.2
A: 16.7
